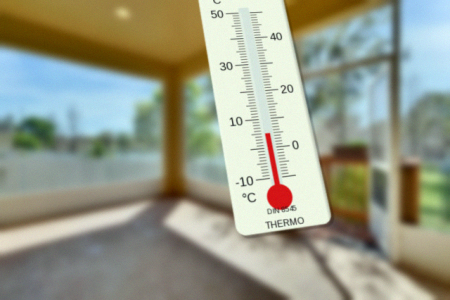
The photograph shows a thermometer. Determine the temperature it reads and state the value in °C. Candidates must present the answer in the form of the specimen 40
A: 5
